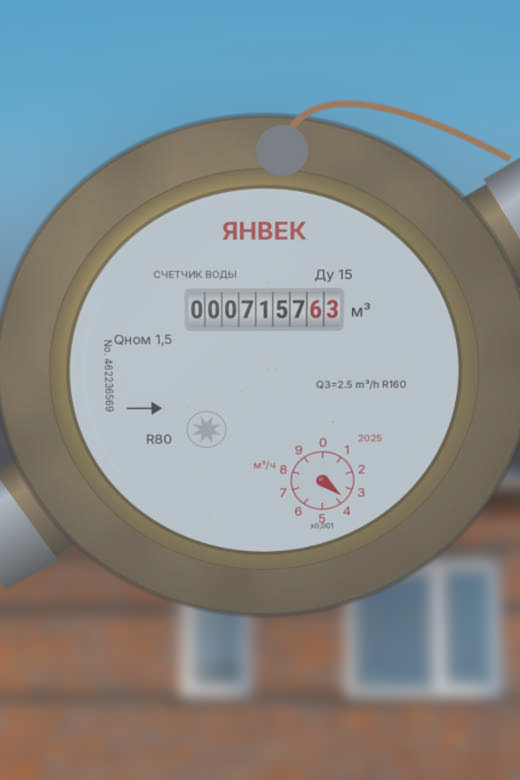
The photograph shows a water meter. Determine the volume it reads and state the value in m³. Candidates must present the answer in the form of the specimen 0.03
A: 7157.633
